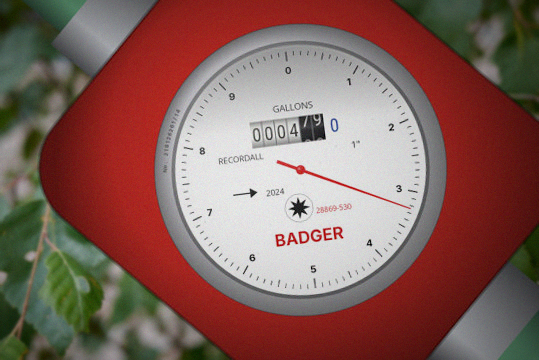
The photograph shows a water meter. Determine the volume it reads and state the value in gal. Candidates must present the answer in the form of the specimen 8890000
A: 4793.2
